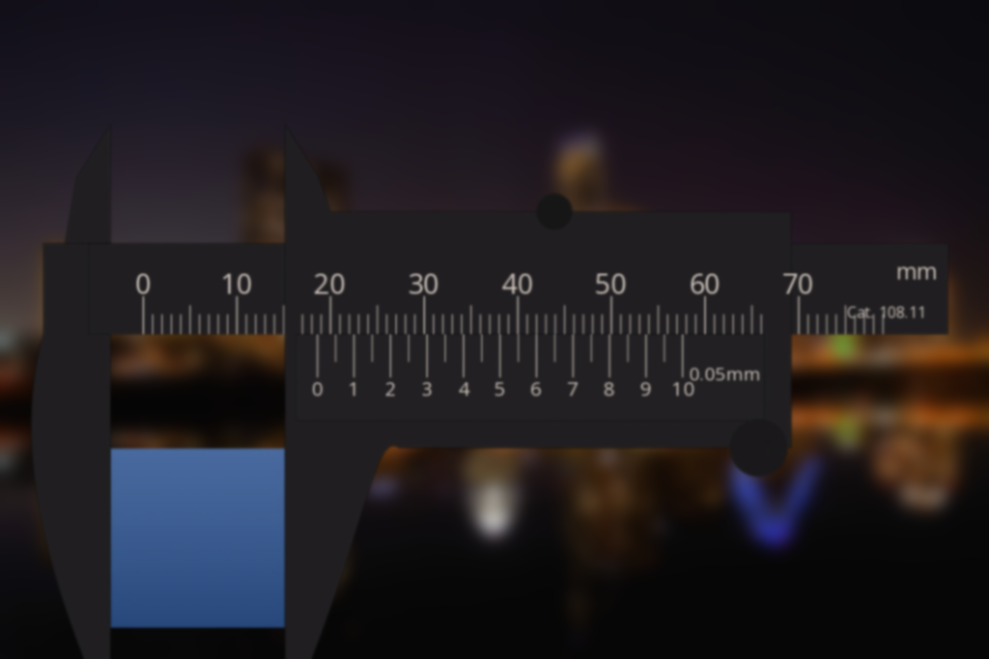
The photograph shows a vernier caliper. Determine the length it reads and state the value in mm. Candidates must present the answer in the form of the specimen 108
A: 18.6
